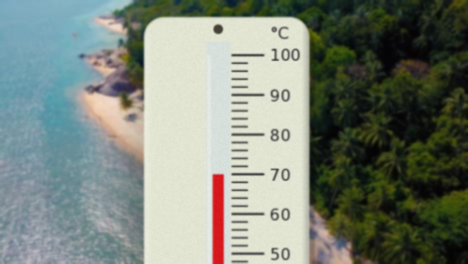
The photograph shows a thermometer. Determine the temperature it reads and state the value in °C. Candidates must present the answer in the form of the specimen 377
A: 70
